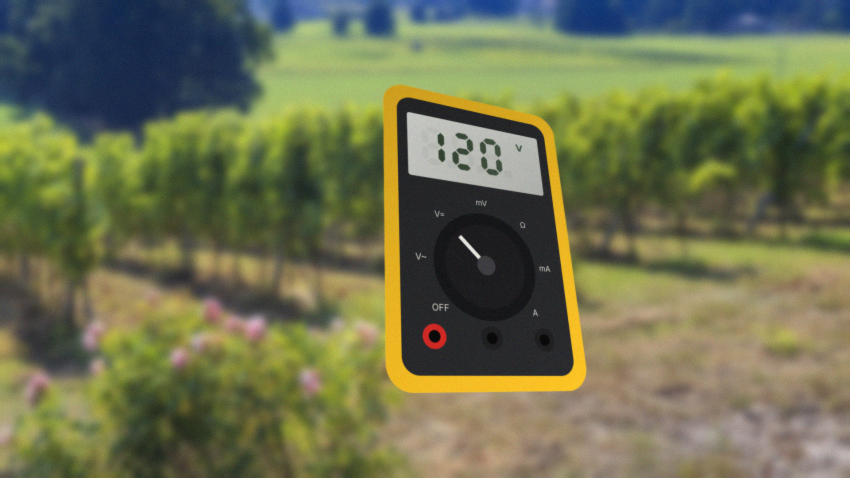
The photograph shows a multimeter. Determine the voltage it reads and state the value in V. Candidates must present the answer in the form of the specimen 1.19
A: 120
